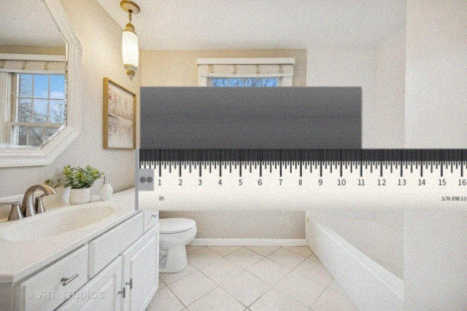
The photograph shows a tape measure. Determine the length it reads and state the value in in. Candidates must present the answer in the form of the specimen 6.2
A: 11
